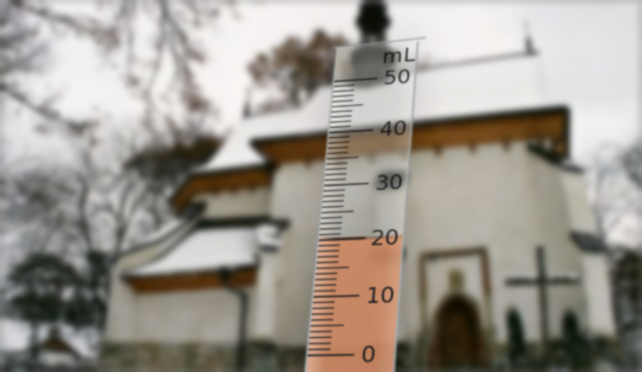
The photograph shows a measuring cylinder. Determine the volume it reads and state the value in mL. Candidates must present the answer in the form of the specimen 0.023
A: 20
